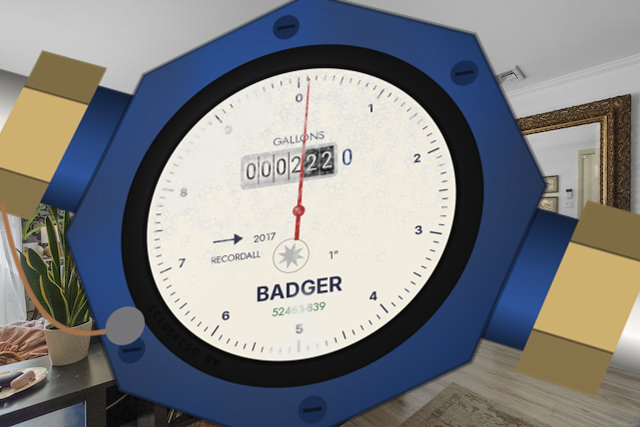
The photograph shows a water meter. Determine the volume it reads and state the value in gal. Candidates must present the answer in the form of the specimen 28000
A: 2220.1
